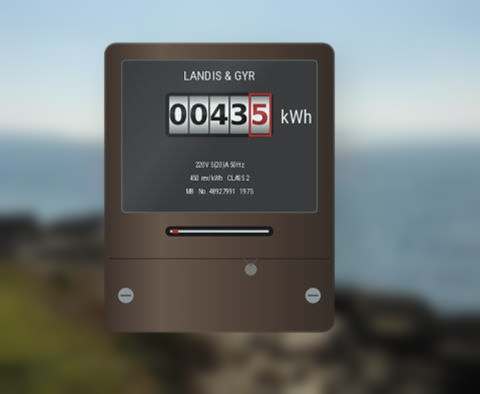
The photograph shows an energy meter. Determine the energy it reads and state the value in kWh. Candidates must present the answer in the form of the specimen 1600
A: 43.5
